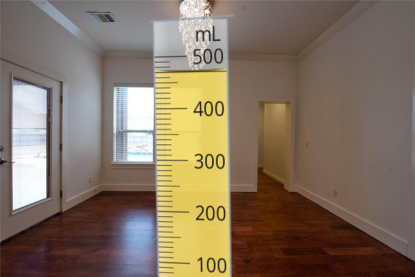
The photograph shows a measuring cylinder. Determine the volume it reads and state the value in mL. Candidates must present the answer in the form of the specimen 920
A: 470
